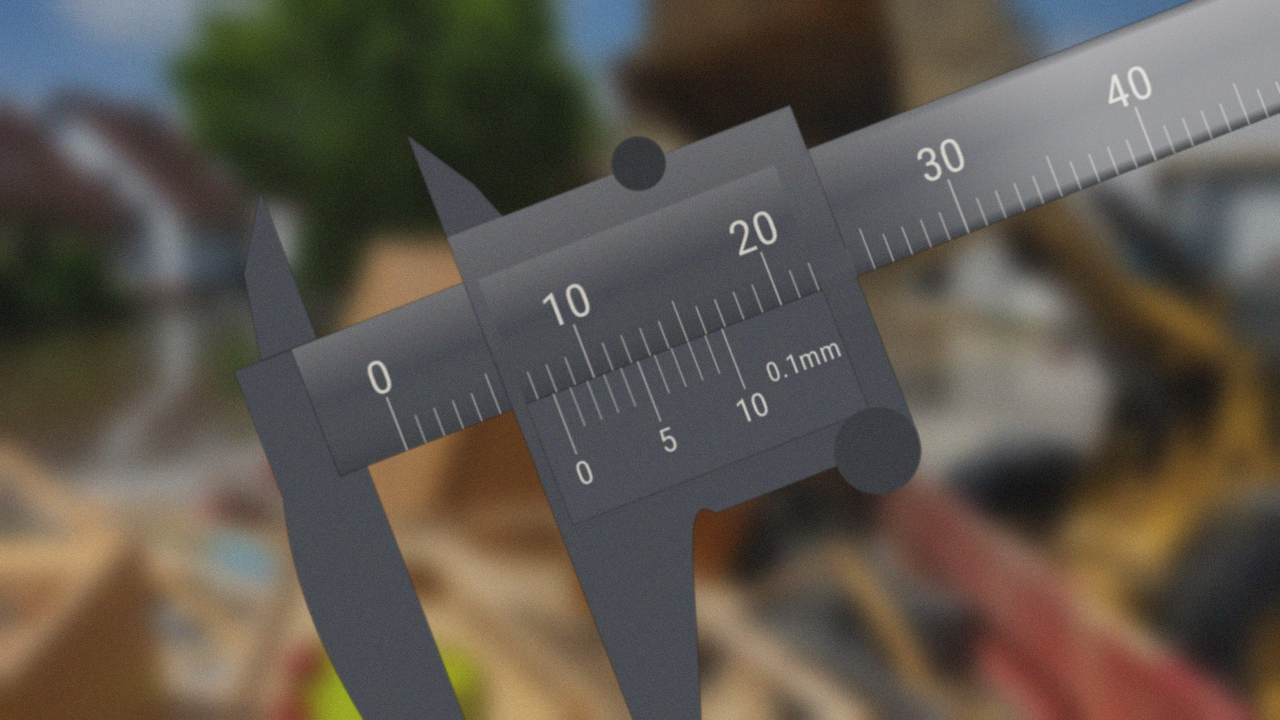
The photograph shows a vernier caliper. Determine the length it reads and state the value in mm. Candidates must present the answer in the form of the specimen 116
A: 7.8
